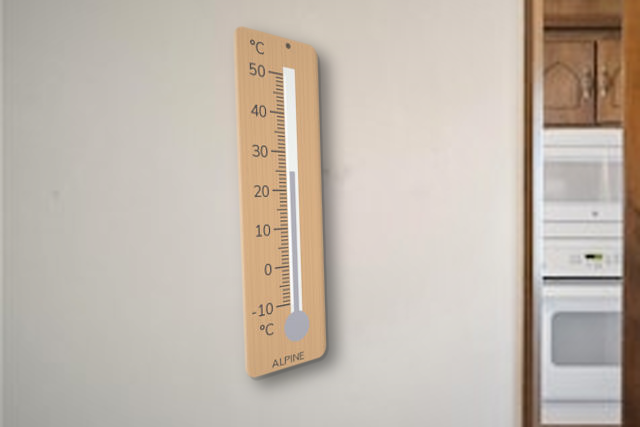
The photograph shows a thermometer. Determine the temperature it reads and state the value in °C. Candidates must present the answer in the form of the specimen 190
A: 25
